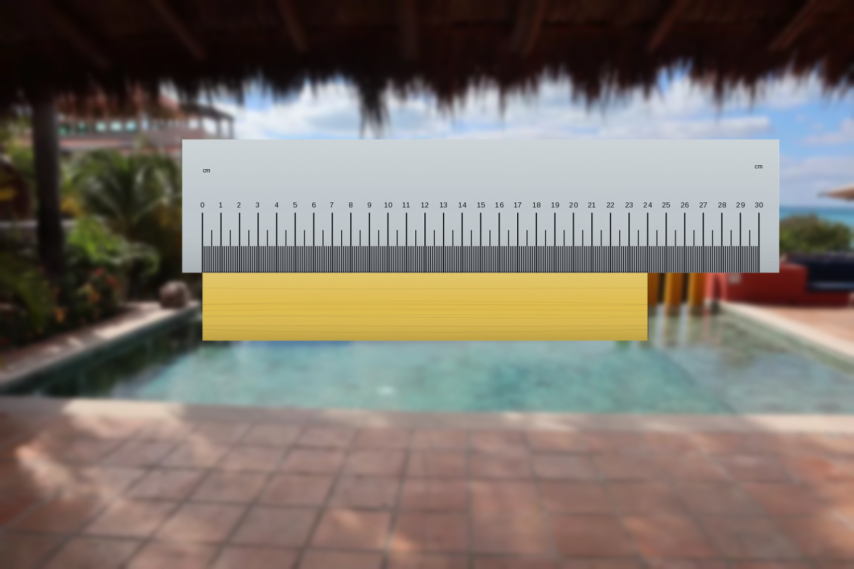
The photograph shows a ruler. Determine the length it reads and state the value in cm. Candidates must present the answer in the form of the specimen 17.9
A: 24
